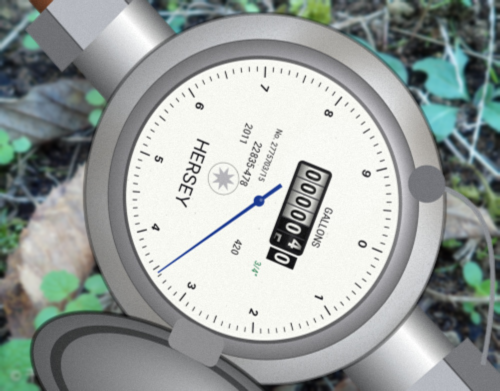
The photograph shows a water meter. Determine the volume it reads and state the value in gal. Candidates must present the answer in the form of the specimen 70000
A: 43.4
